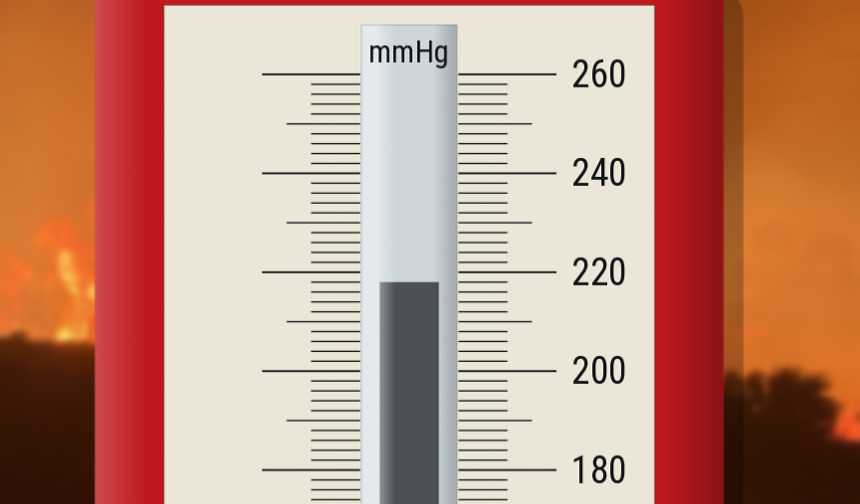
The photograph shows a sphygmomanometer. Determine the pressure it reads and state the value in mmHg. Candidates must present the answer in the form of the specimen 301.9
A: 218
